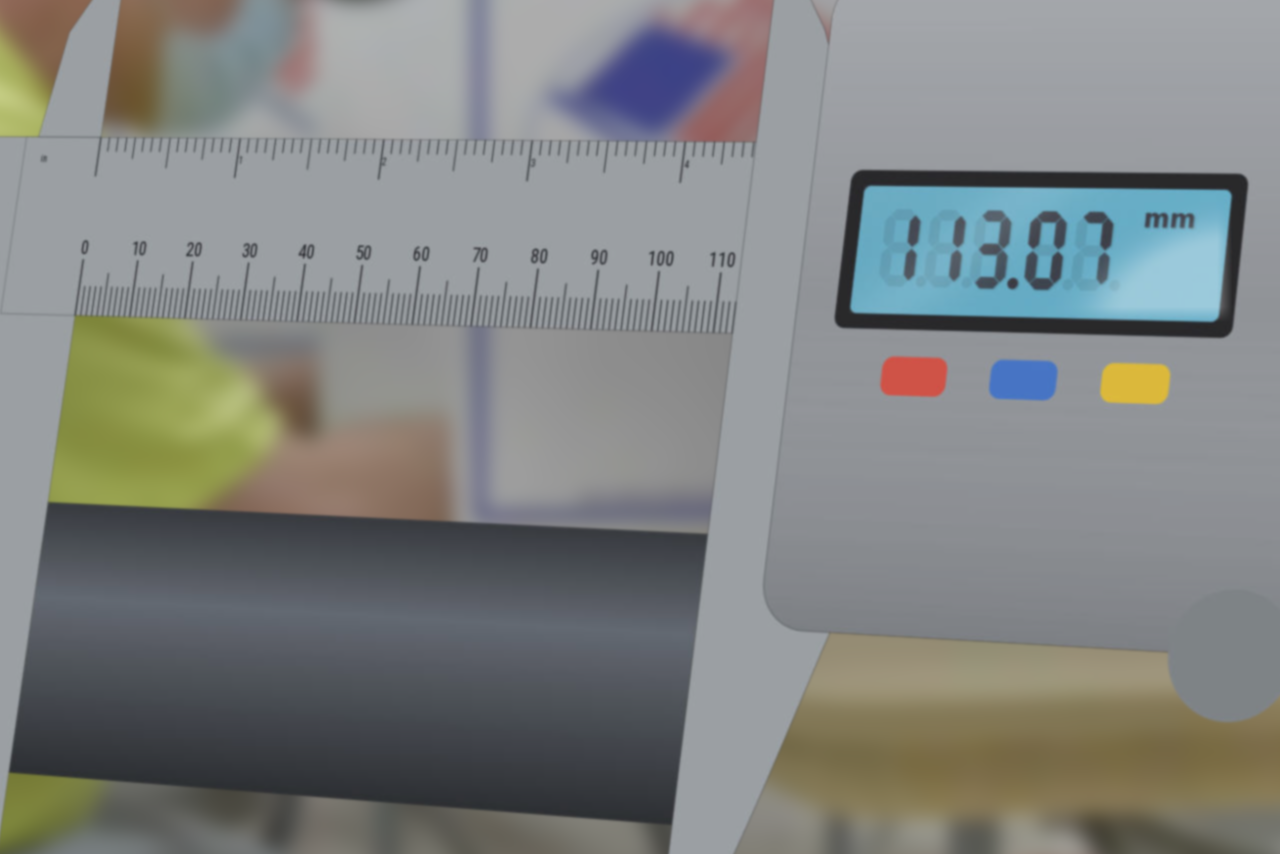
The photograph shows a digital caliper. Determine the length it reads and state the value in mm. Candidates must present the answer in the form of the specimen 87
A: 113.07
